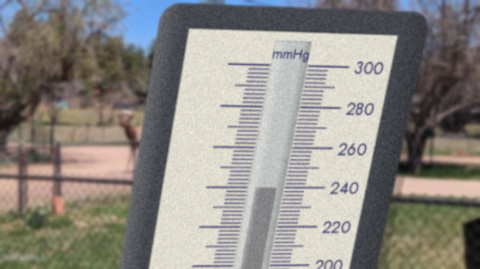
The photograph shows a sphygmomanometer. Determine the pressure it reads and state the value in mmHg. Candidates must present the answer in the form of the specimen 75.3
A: 240
